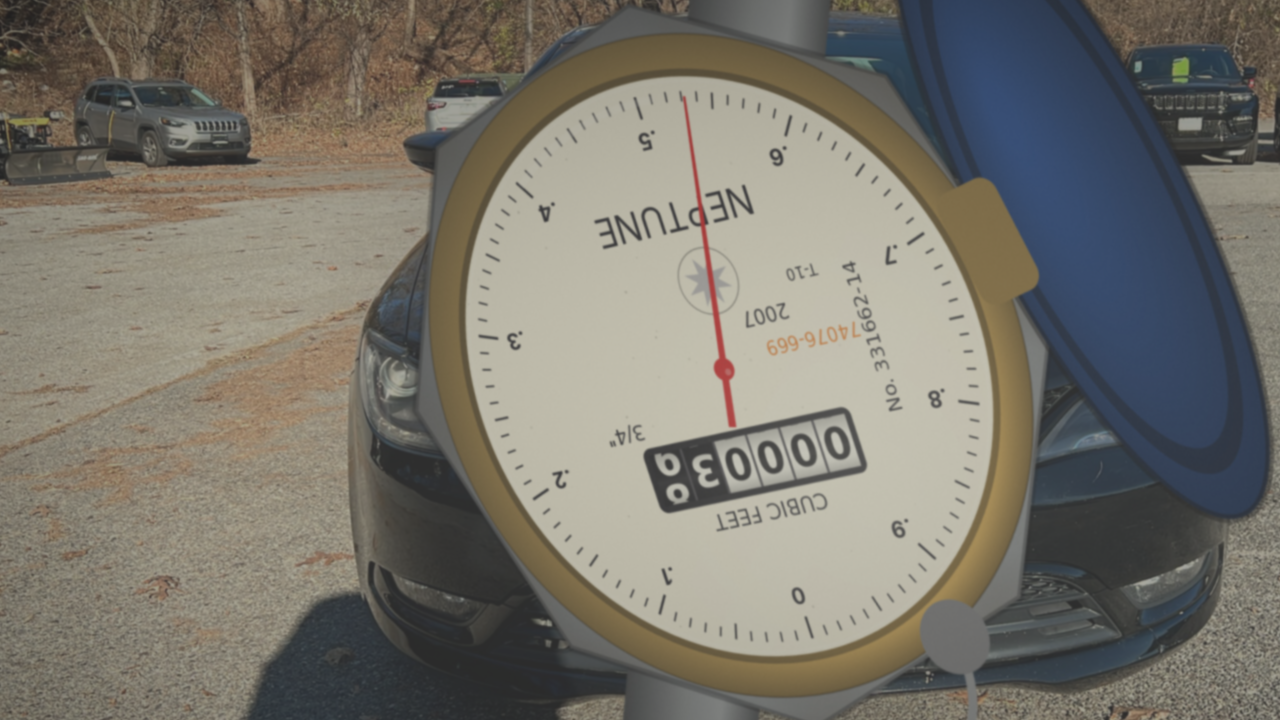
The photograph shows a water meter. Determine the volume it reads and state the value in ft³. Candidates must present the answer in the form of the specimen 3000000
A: 38.53
